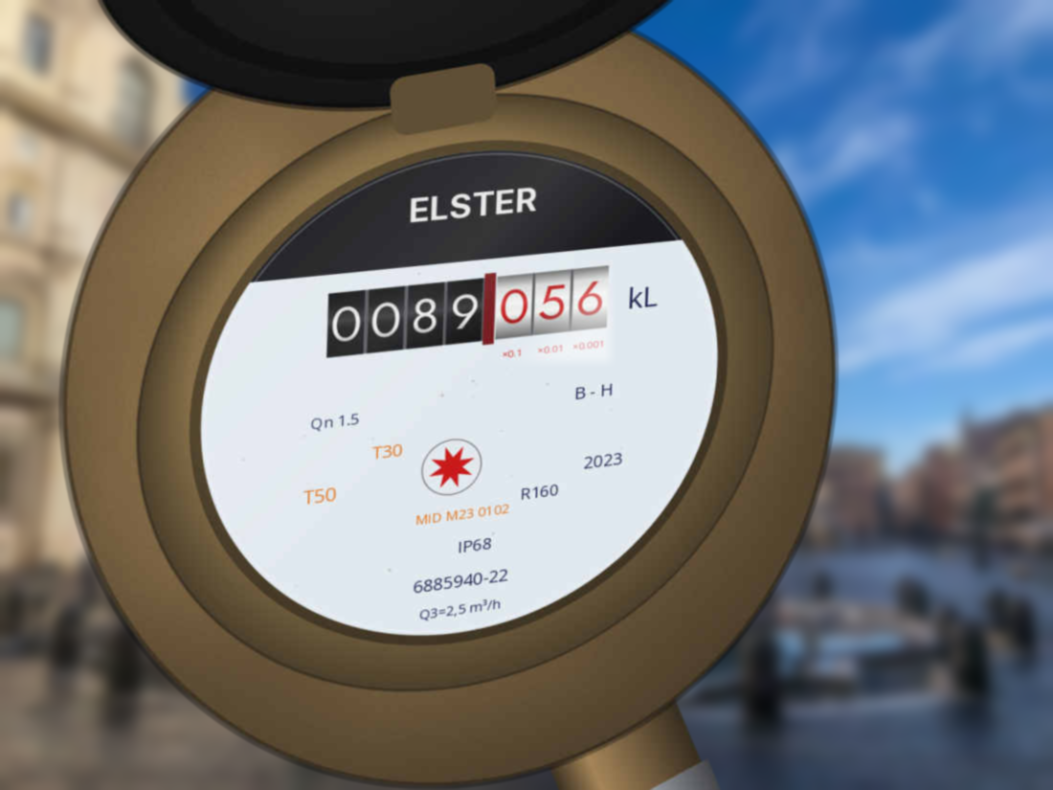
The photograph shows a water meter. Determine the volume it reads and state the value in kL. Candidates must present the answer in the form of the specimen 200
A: 89.056
